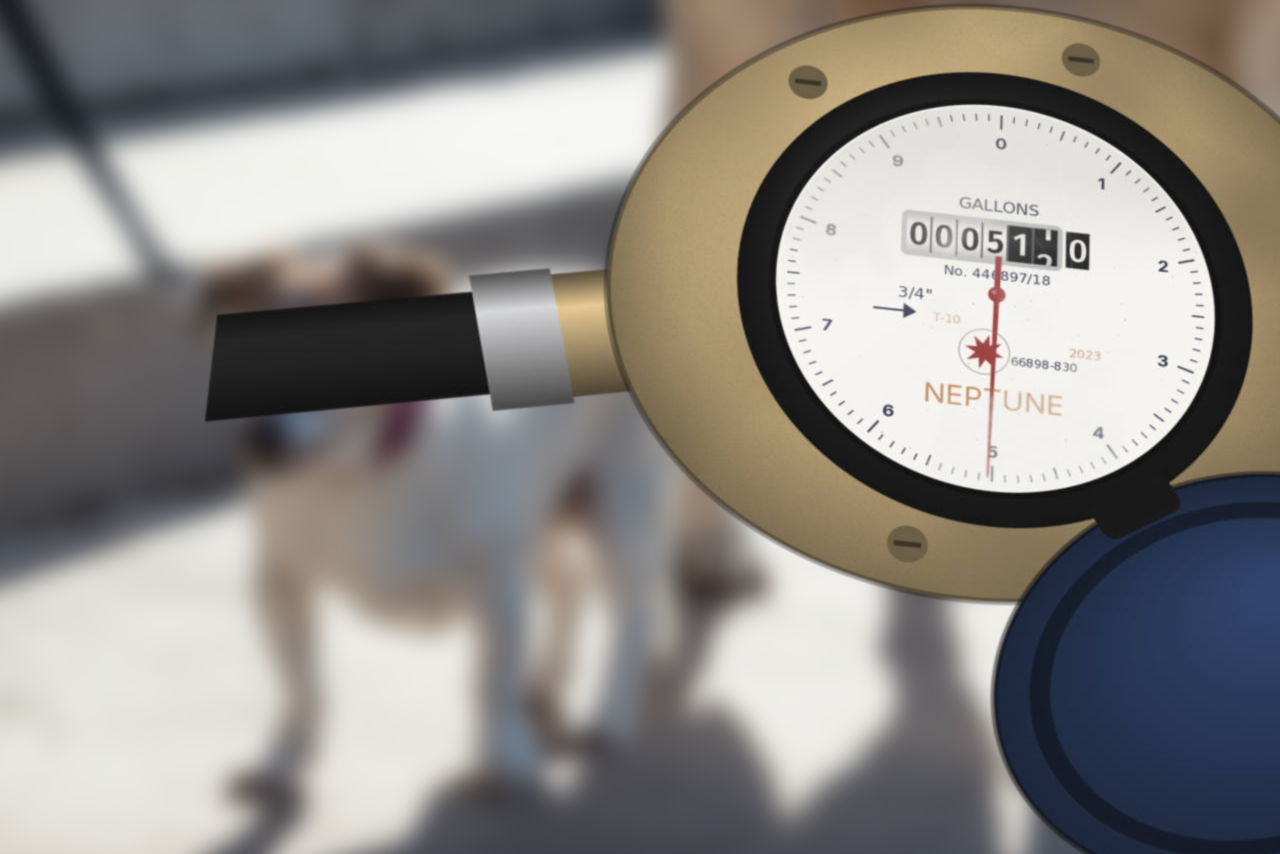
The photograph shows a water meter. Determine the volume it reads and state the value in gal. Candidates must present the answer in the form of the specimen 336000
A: 5115.0
